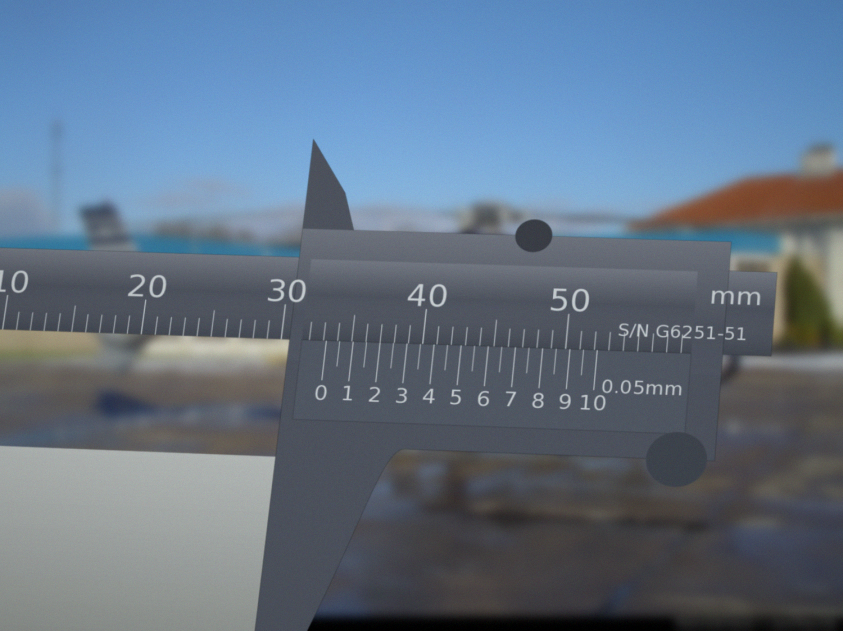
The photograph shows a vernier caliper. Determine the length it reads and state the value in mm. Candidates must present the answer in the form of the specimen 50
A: 33.2
